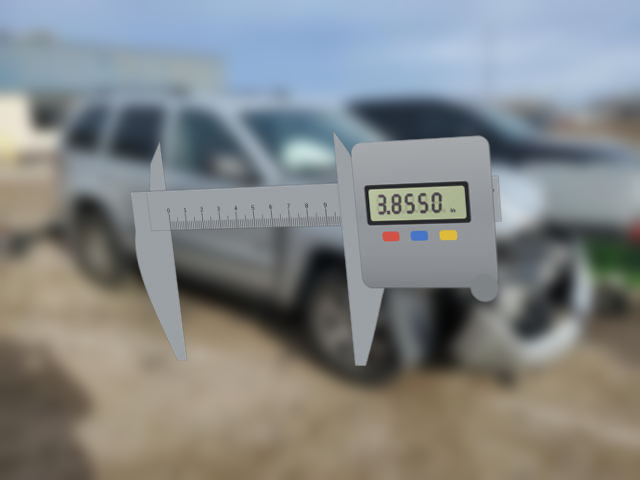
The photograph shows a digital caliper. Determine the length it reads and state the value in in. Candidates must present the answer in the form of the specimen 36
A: 3.8550
